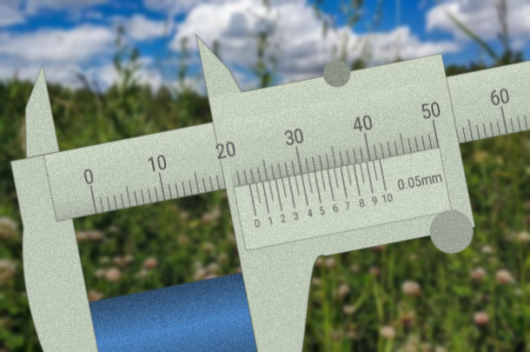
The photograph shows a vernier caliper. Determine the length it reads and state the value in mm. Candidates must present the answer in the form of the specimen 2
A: 22.4
